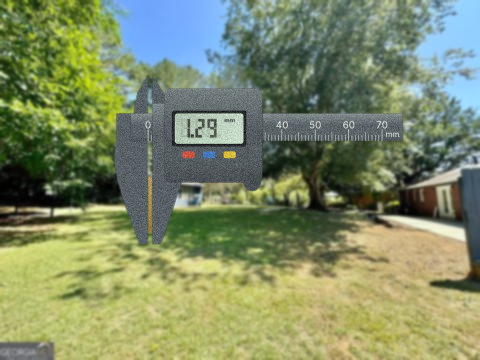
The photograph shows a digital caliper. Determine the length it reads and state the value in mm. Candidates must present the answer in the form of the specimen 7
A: 1.29
